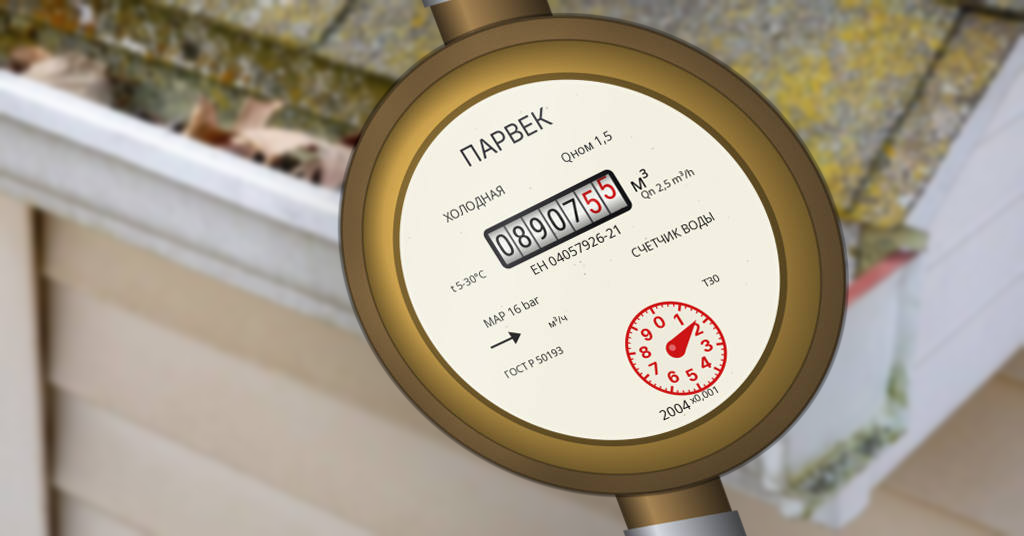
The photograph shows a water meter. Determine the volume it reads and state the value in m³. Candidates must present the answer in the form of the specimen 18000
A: 8907.551
